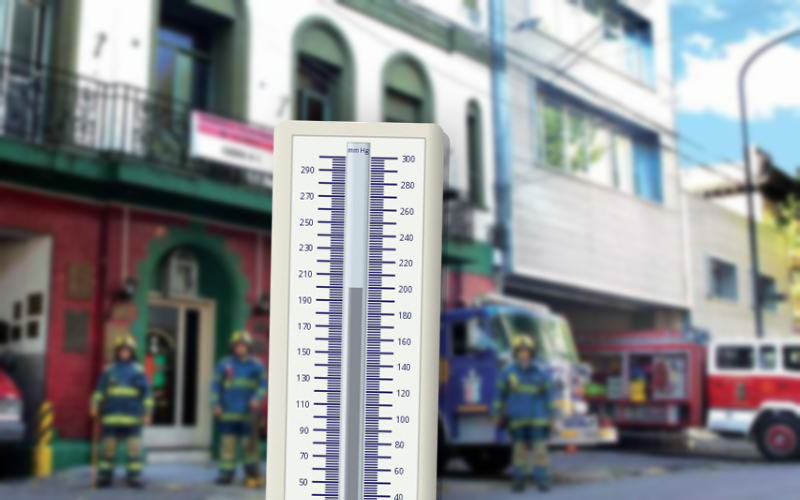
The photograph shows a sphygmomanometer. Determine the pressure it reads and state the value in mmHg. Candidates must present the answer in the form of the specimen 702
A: 200
